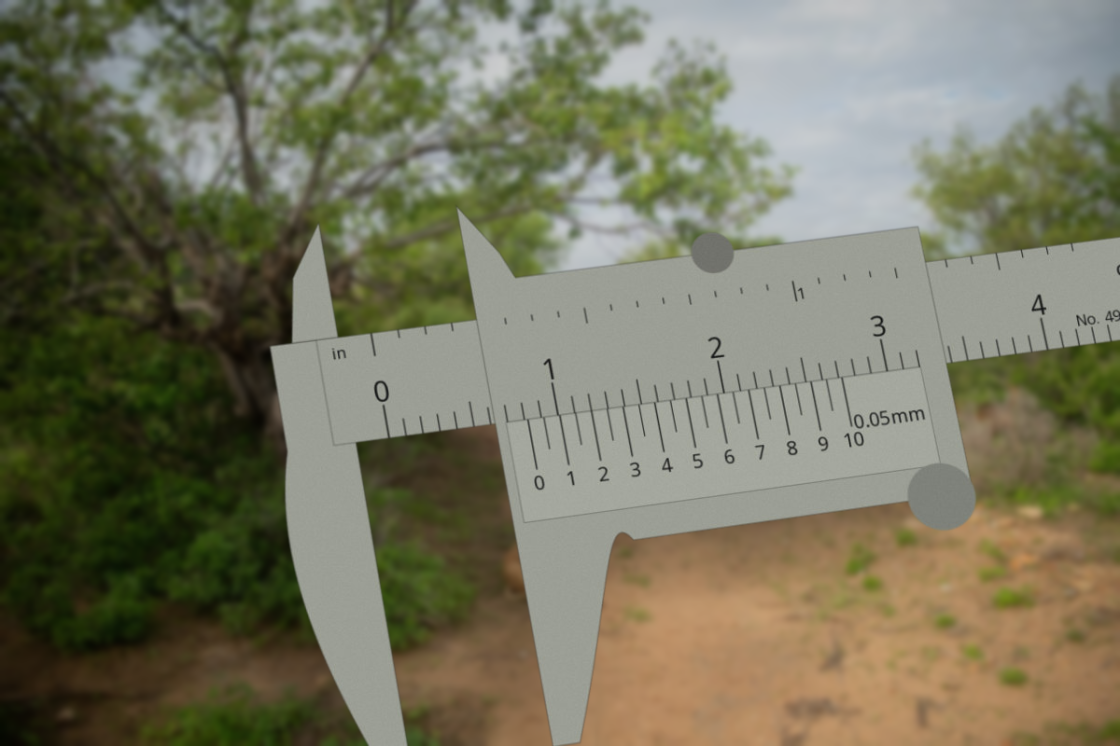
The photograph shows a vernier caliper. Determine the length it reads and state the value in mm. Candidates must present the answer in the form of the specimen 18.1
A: 8.2
